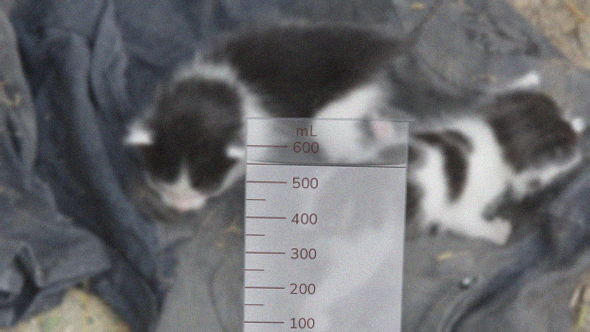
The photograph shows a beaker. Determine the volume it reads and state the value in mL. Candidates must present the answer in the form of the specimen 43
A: 550
